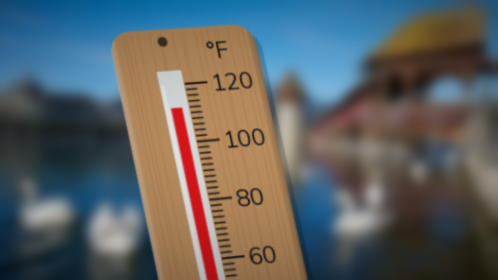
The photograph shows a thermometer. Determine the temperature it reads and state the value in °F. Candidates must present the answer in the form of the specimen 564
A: 112
